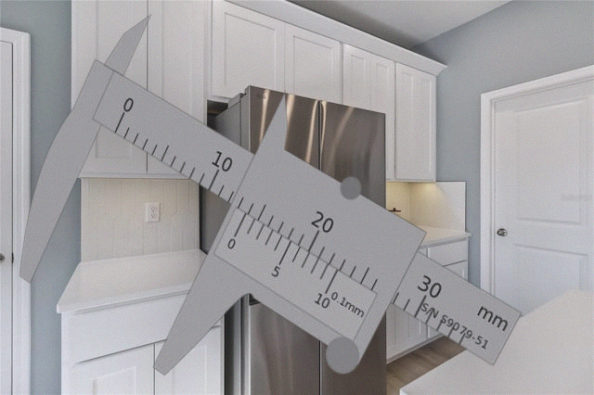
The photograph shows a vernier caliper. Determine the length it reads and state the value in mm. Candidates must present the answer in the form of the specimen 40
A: 13.8
